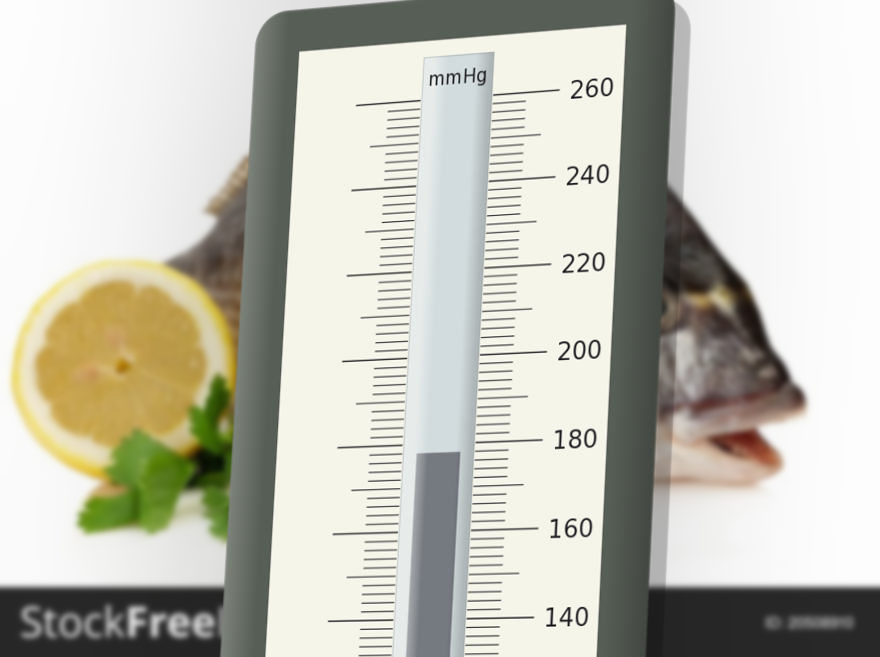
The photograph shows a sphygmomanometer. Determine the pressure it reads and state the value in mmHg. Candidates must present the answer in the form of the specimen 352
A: 178
